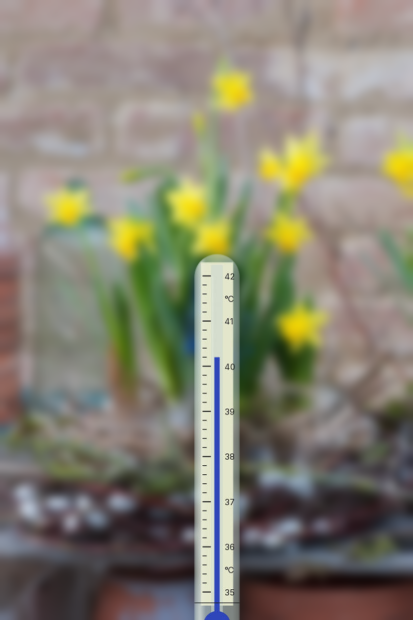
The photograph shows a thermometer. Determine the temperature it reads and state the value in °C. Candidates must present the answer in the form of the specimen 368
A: 40.2
